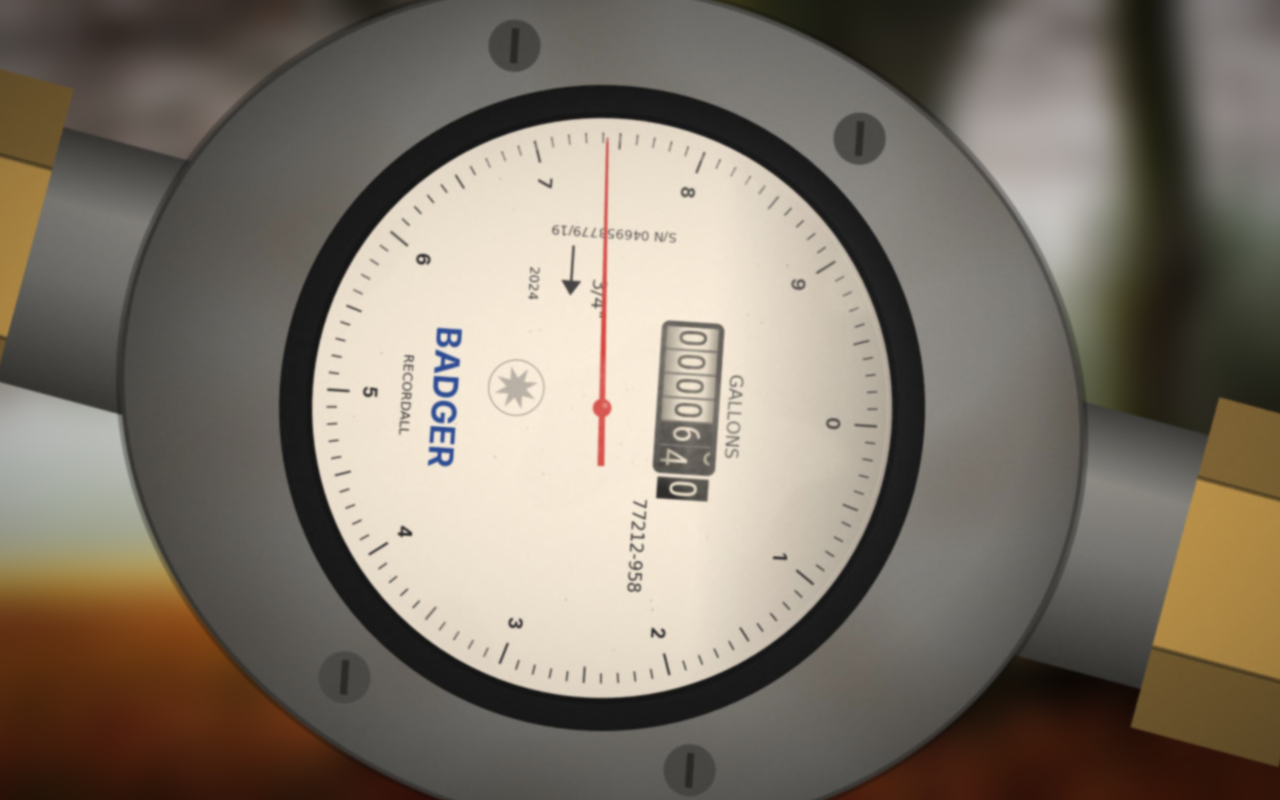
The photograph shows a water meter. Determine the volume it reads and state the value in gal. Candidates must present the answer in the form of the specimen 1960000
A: 637.4
